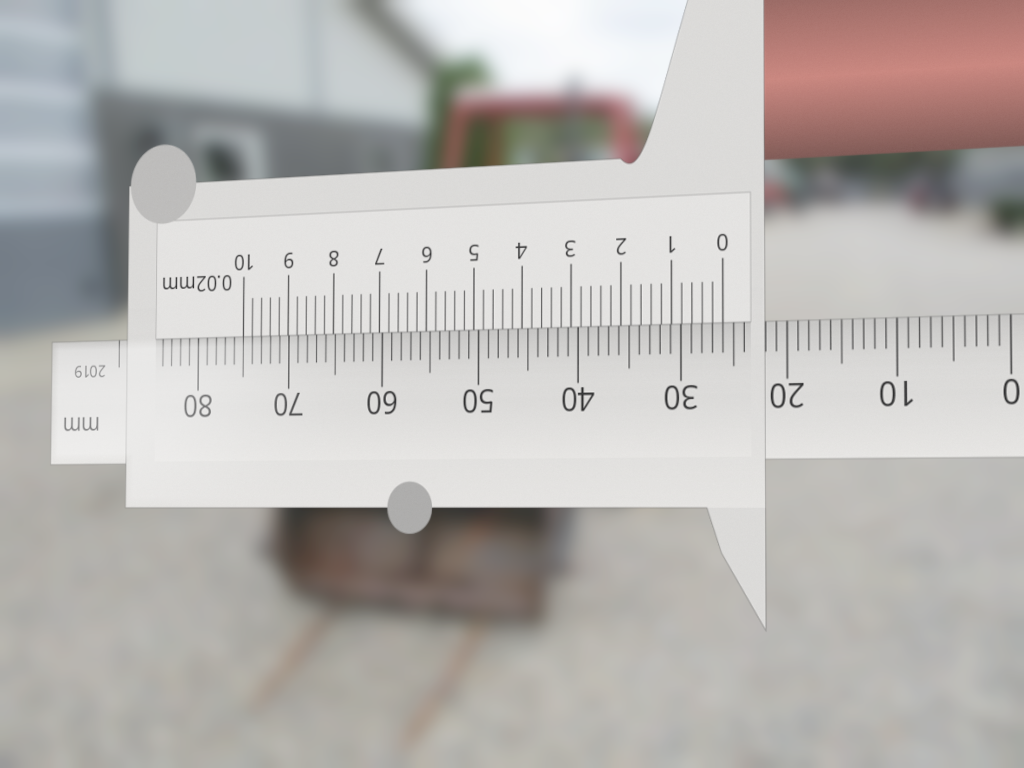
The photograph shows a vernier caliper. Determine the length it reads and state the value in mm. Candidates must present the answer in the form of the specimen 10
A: 26.0
